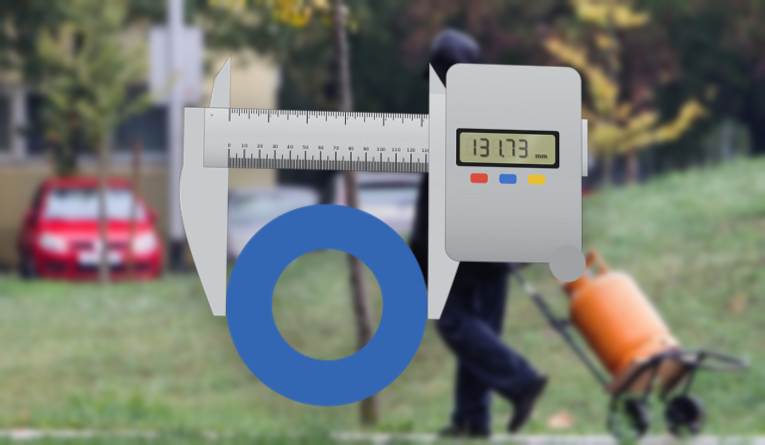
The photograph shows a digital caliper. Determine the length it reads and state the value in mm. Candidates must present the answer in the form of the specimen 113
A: 131.73
